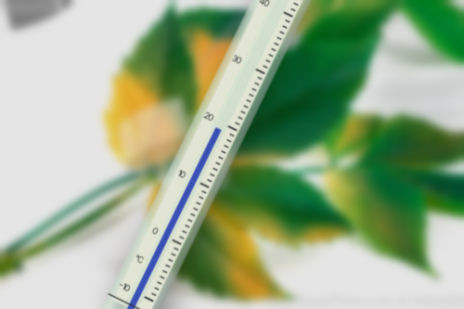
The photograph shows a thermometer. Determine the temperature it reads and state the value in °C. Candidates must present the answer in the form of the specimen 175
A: 19
